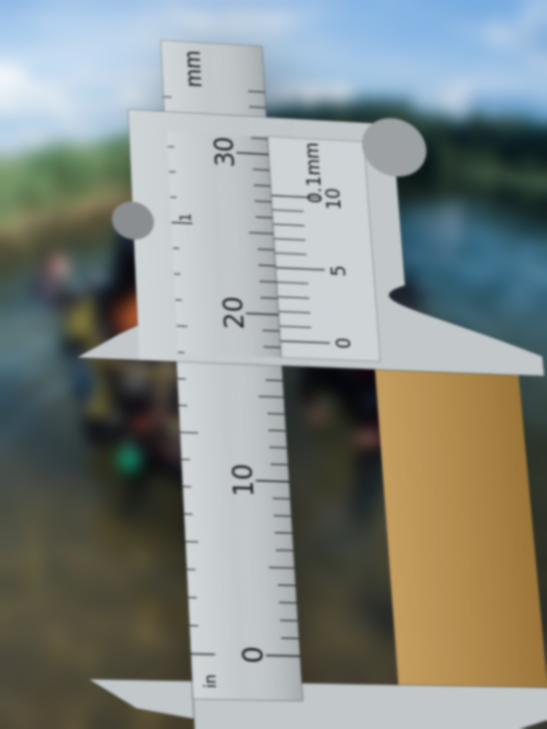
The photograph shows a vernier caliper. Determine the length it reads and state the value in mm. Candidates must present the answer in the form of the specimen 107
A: 18.4
